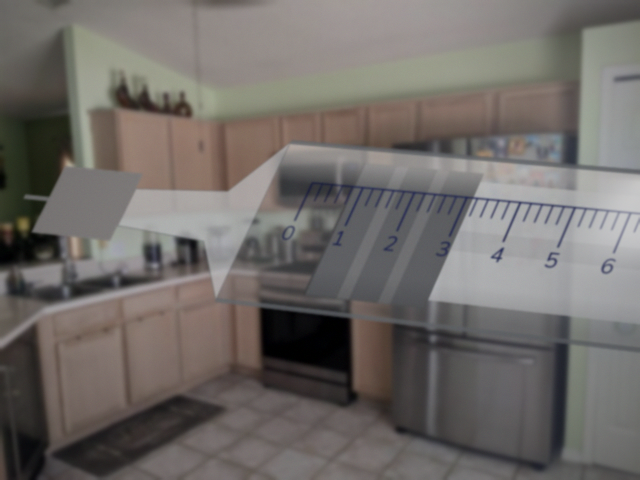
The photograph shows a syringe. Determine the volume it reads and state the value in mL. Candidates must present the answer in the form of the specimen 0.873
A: 0.8
